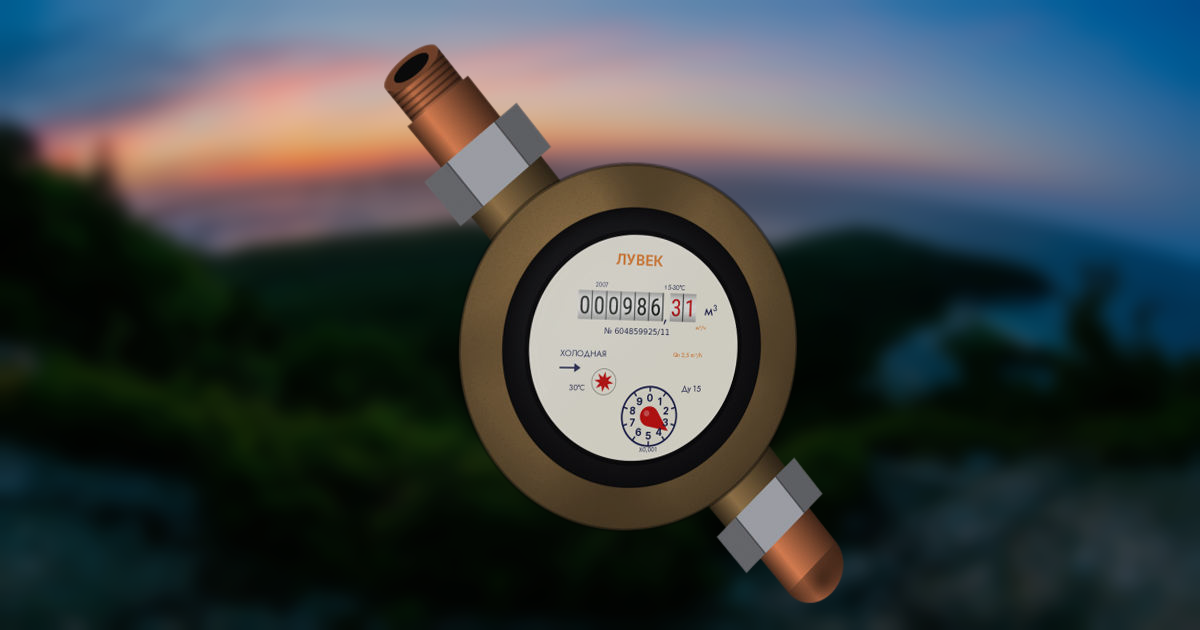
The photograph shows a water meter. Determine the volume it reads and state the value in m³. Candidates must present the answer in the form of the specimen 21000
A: 986.313
